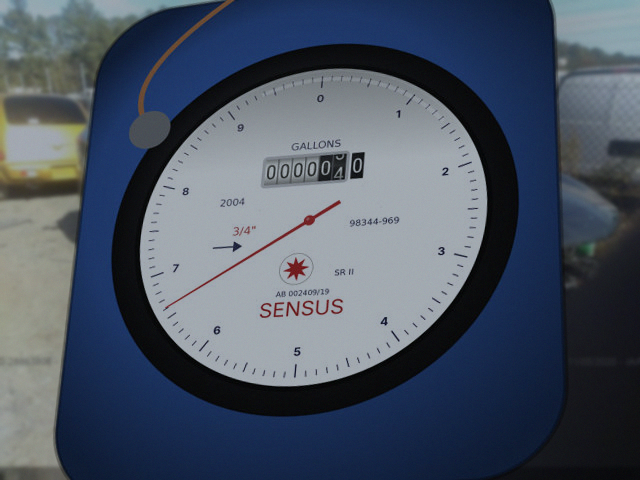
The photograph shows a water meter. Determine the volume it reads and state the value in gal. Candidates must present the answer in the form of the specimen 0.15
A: 36.6
